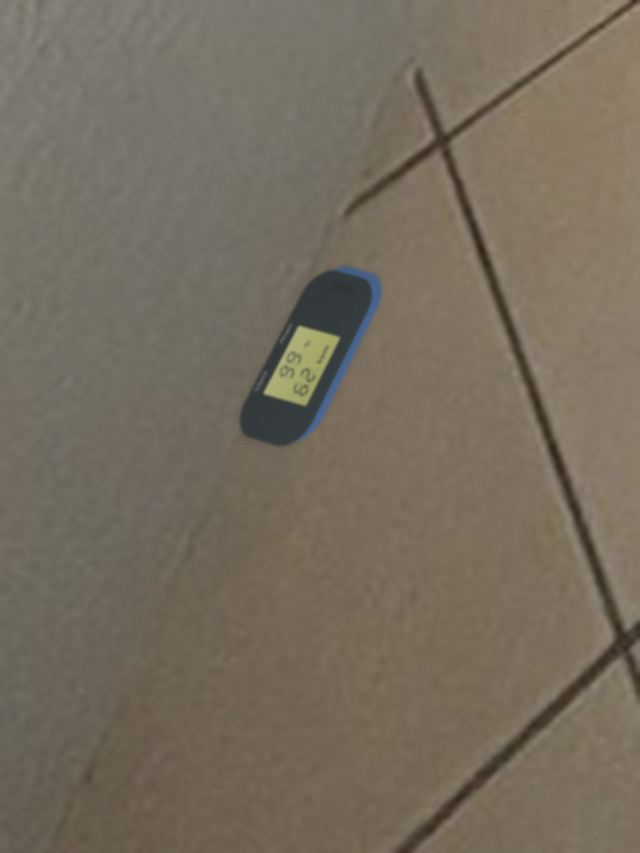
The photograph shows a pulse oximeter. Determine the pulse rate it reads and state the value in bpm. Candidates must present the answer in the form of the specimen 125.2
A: 62
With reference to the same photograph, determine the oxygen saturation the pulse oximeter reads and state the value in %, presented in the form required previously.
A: 99
